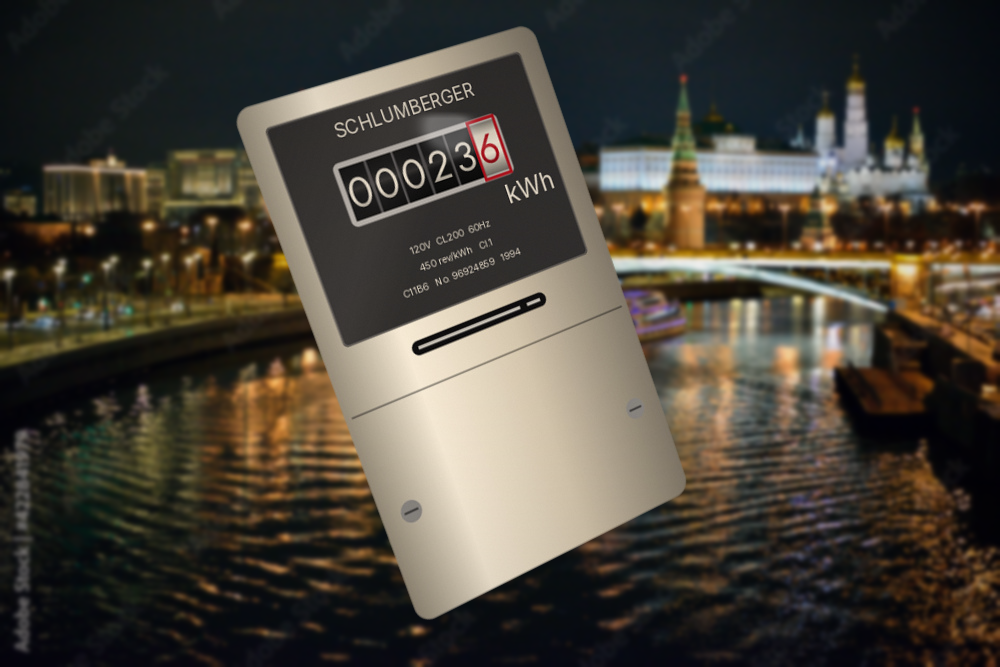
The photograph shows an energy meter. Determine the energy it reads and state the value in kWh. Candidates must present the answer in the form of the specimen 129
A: 23.6
